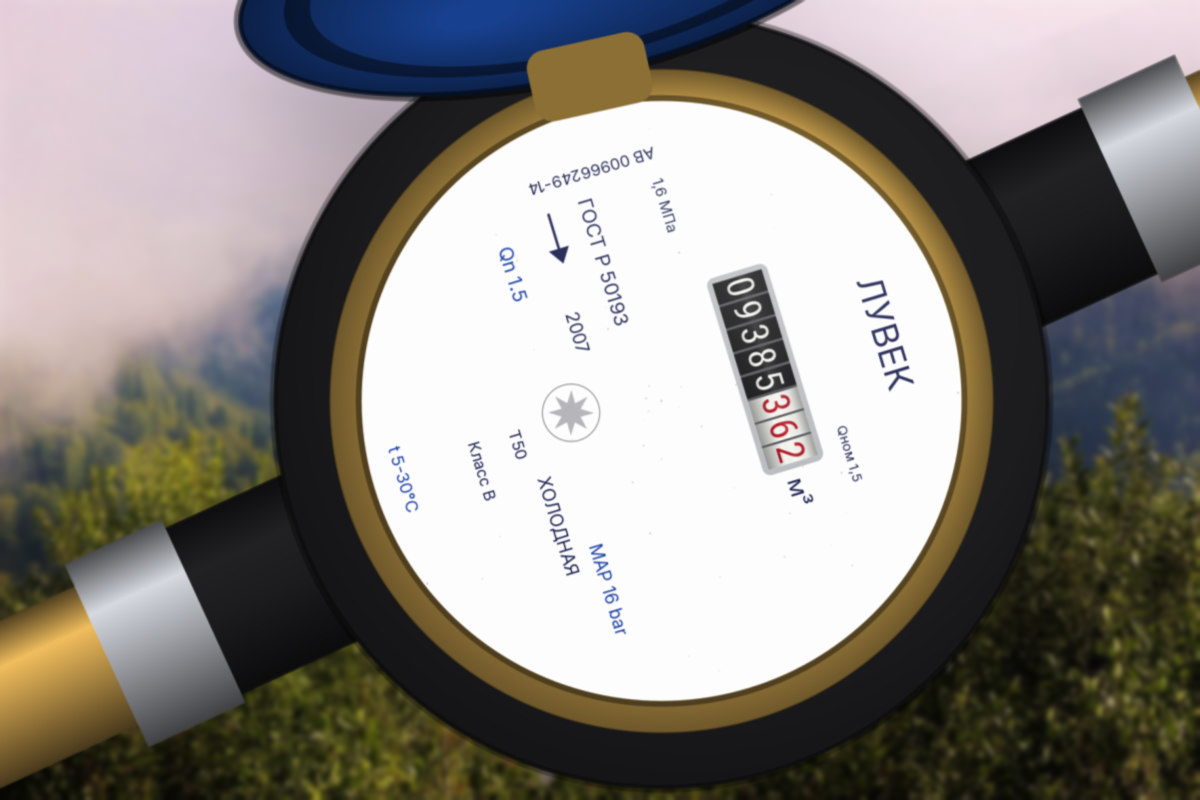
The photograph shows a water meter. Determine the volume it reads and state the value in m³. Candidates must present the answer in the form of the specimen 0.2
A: 9385.362
